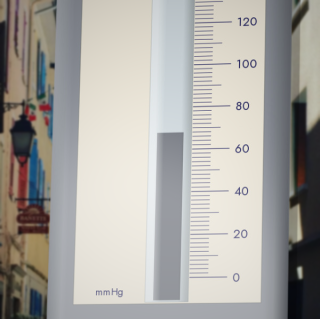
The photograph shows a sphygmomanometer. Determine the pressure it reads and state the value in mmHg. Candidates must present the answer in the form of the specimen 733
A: 68
